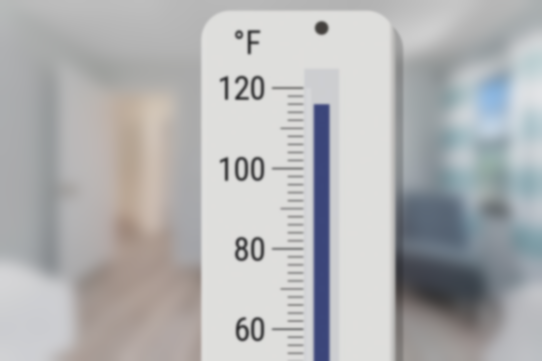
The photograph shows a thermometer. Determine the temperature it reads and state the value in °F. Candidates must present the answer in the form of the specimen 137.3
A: 116
